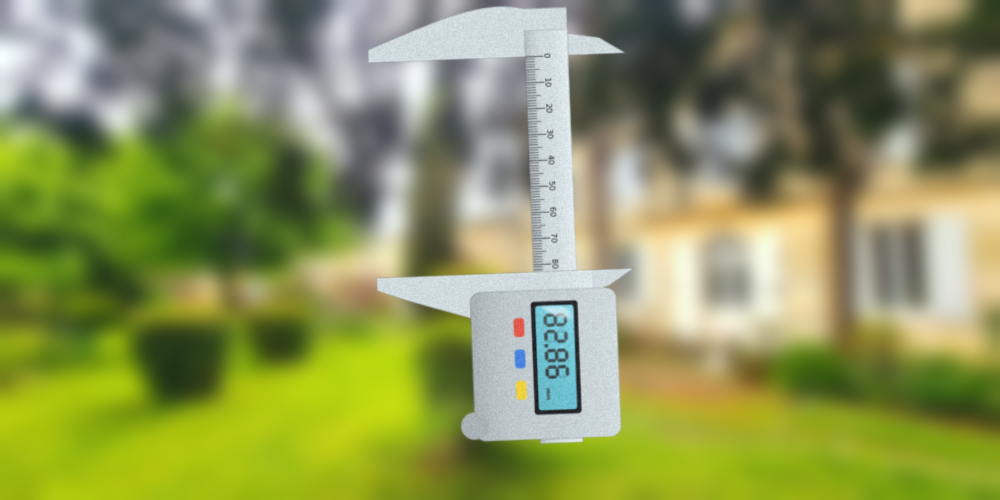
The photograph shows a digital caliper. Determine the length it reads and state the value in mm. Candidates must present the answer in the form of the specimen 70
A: 82.86
